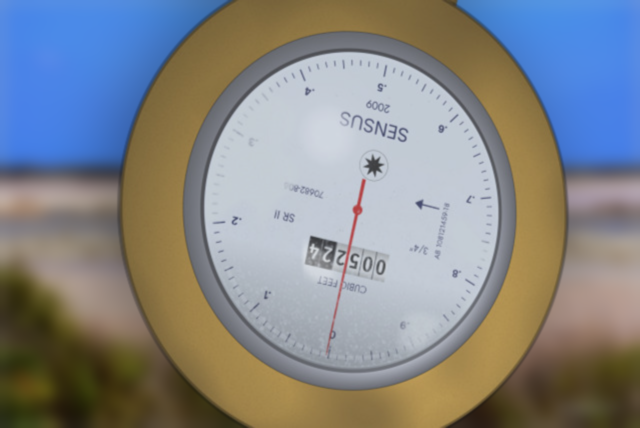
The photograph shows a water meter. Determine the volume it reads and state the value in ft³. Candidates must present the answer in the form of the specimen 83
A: 5224.00
